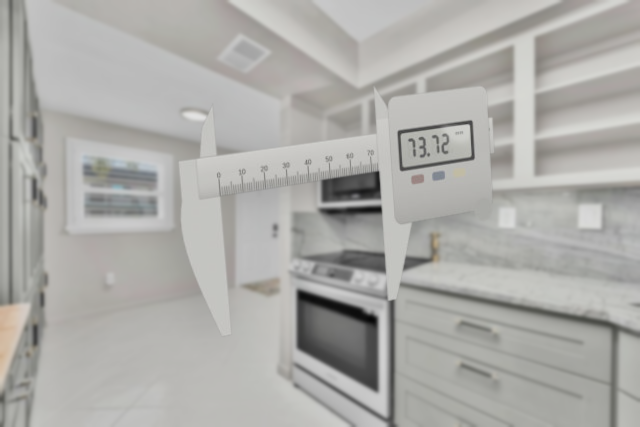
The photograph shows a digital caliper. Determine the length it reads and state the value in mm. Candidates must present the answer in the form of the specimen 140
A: 73.72
